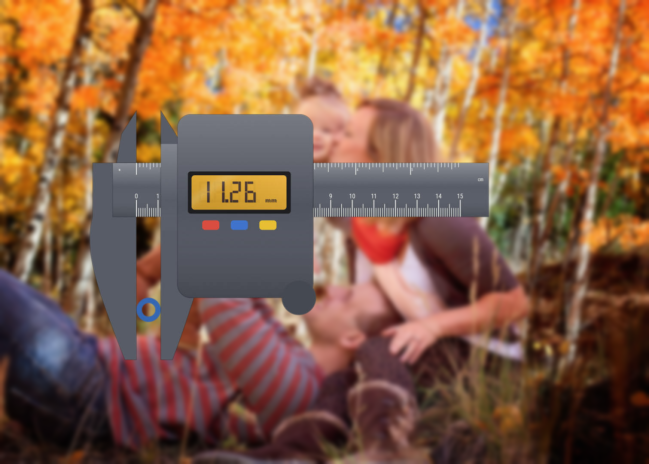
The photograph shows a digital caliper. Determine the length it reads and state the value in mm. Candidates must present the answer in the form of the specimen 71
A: 11.26
